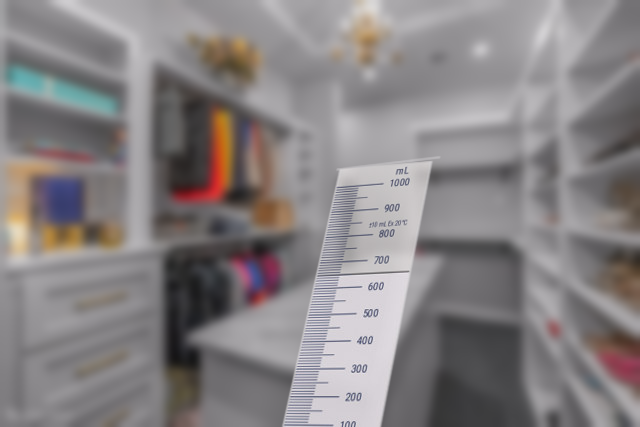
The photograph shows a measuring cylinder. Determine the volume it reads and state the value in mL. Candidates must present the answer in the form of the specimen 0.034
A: 650
